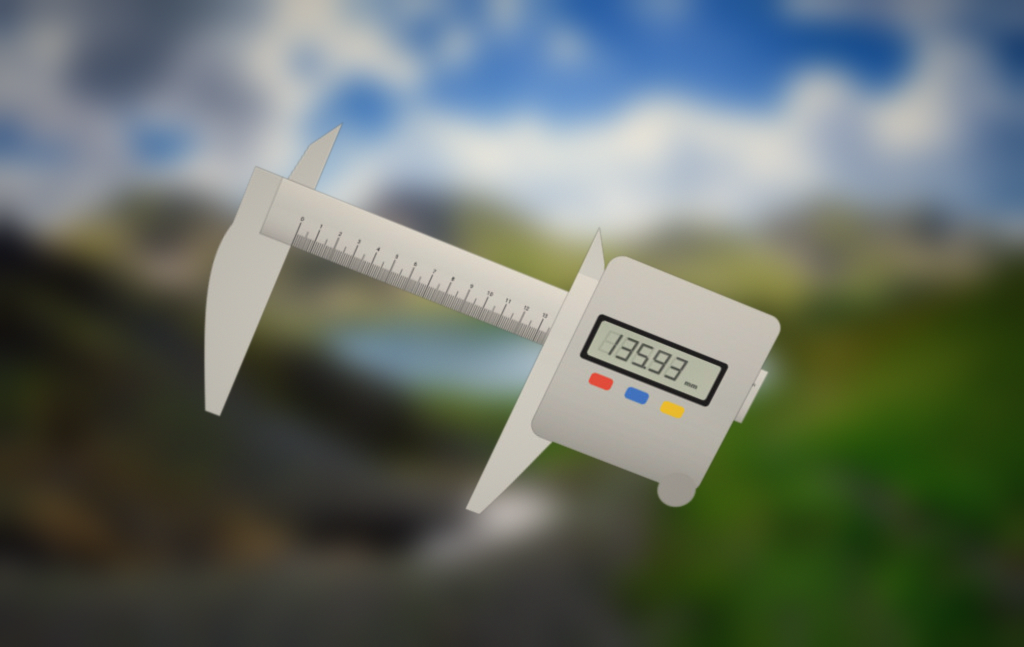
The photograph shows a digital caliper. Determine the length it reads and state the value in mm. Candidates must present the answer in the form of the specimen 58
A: 135.93
